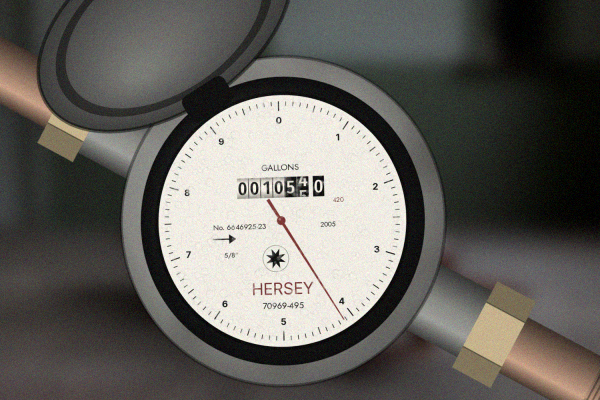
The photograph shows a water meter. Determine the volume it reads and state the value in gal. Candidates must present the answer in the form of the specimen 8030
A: 10544.1
